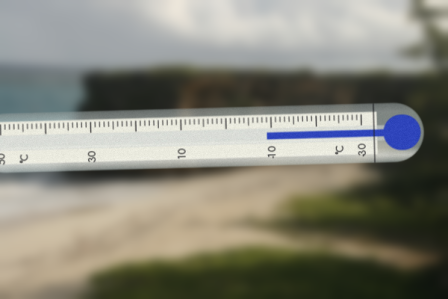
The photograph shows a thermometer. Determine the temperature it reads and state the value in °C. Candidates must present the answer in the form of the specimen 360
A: -9
